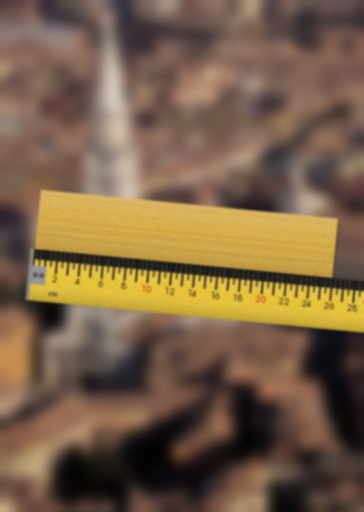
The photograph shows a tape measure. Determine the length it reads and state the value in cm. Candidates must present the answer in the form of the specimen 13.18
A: 26
